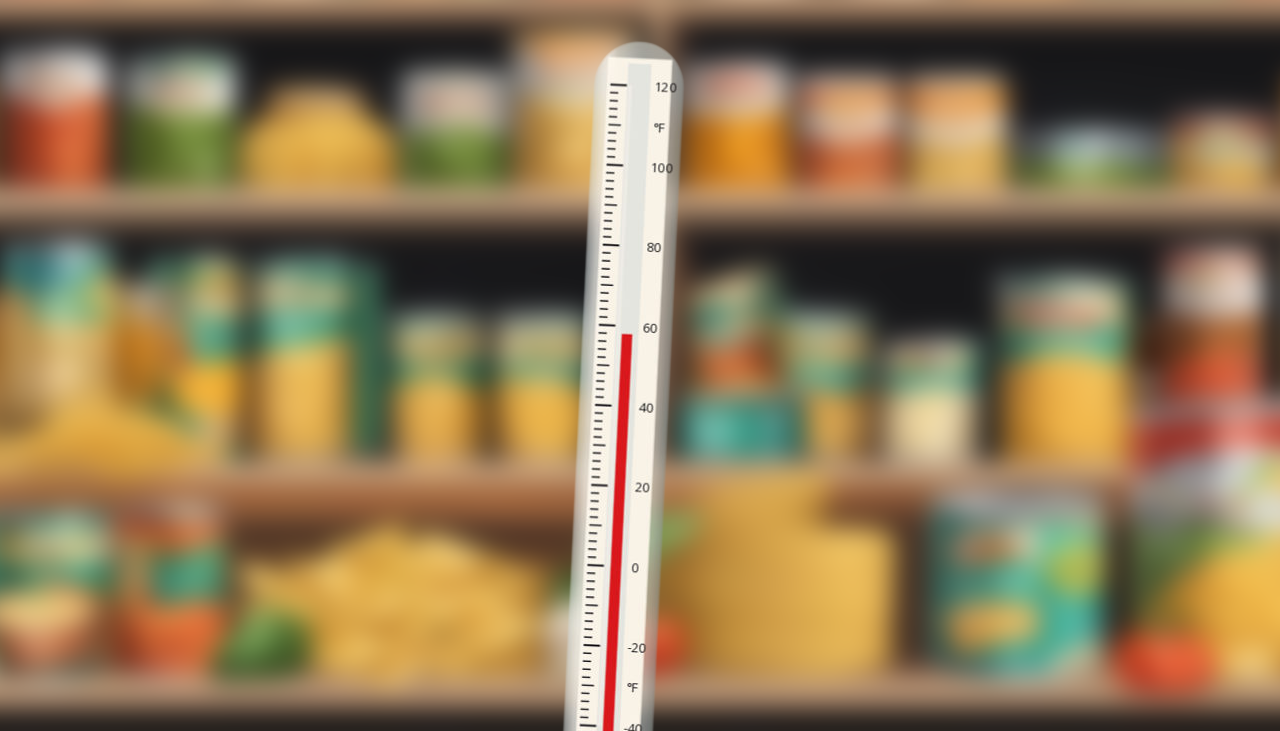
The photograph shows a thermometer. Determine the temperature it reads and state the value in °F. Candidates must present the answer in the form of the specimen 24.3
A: 58
